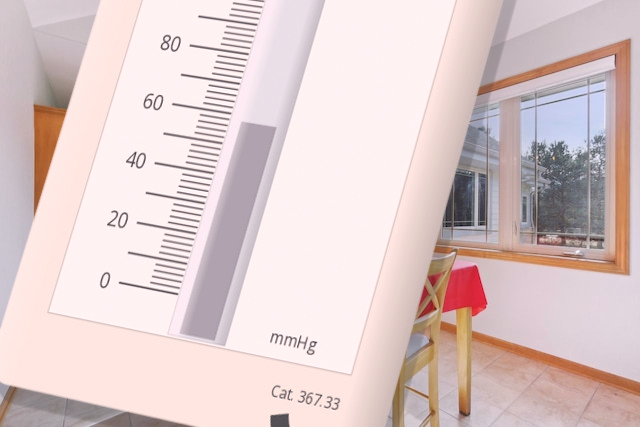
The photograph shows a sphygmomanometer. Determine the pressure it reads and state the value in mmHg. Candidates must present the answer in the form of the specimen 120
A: 58
